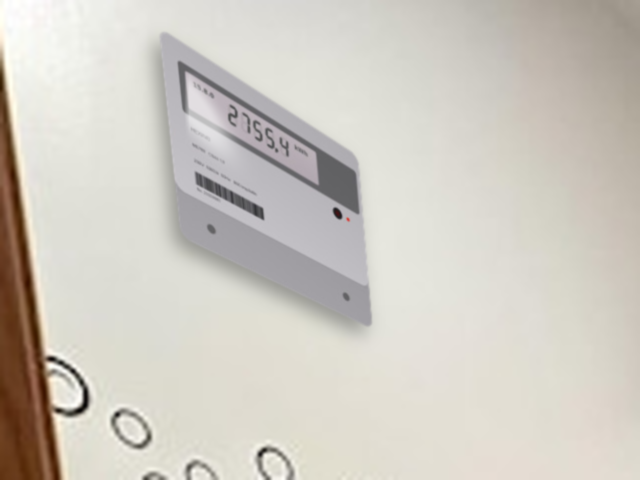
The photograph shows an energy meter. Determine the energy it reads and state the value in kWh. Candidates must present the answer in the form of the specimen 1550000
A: 2755.4
